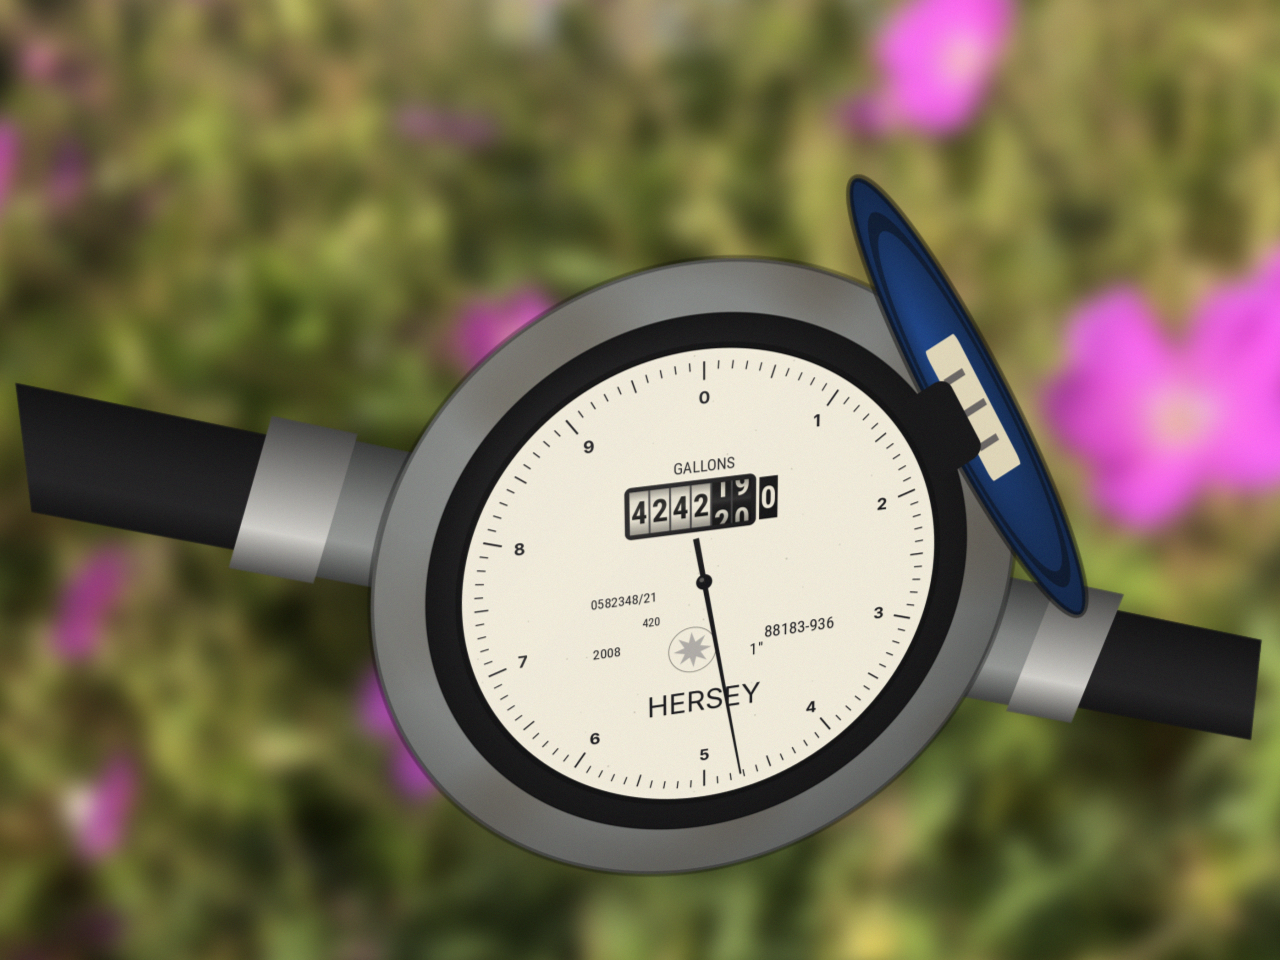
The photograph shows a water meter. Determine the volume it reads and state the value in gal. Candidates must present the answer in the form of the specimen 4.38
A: 4242194.7
